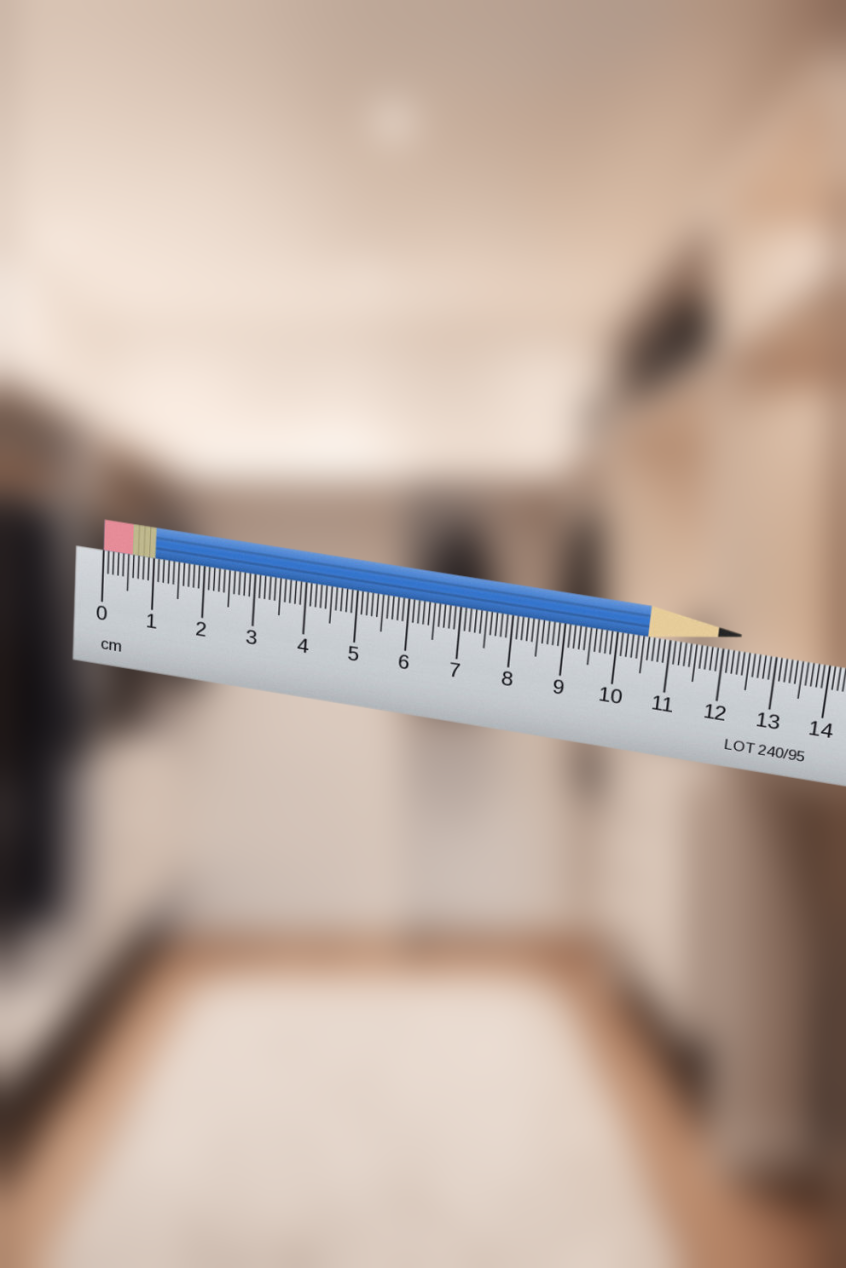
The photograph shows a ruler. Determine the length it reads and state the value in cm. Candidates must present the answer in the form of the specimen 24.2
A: 12.3
